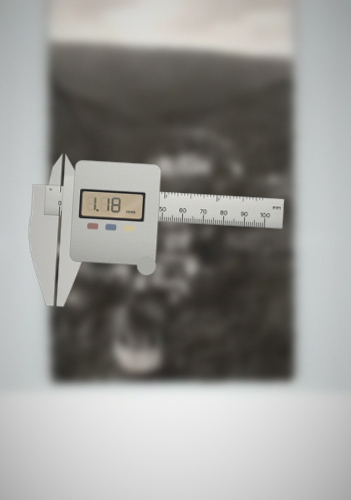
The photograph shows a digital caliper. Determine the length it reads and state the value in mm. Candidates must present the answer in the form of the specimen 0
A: 1.18
